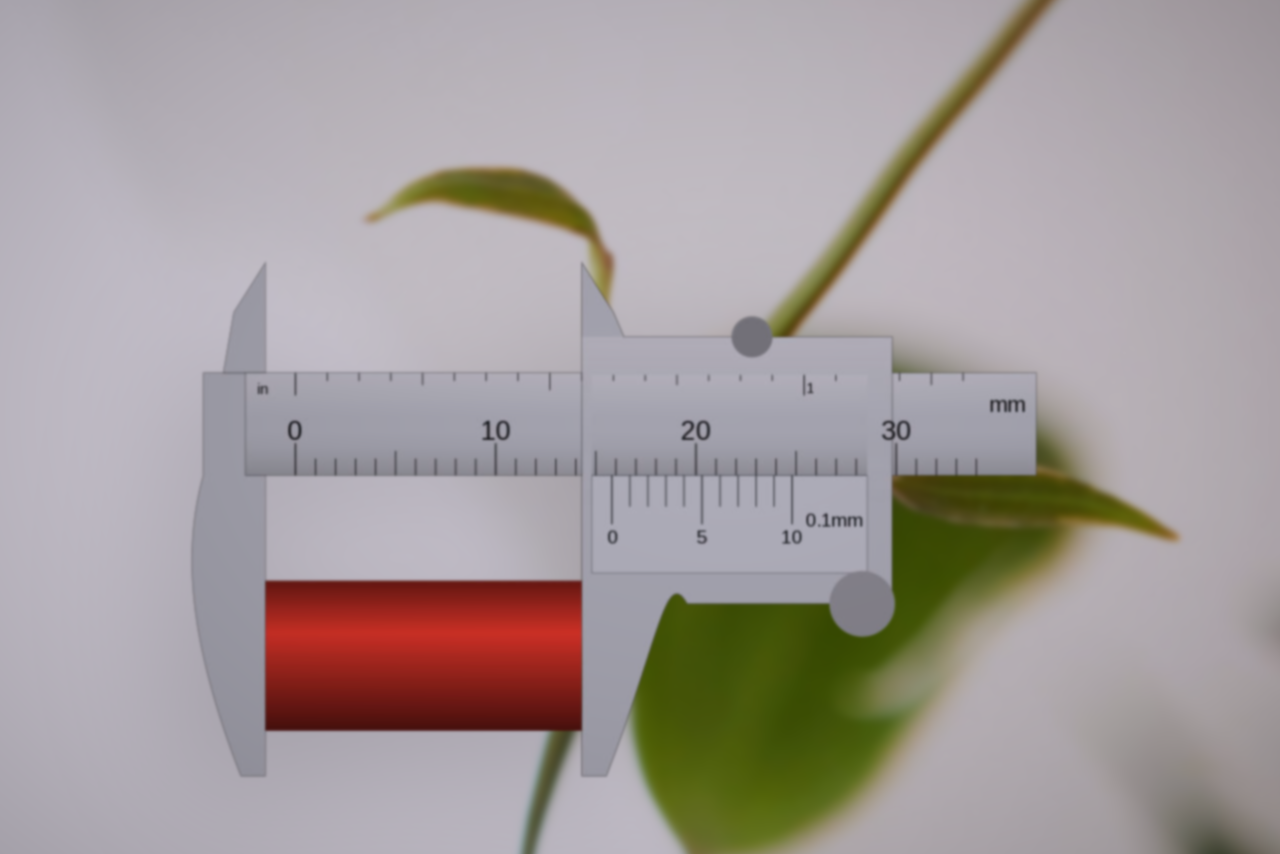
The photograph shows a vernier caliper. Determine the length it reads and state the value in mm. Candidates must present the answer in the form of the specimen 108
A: 15.8
